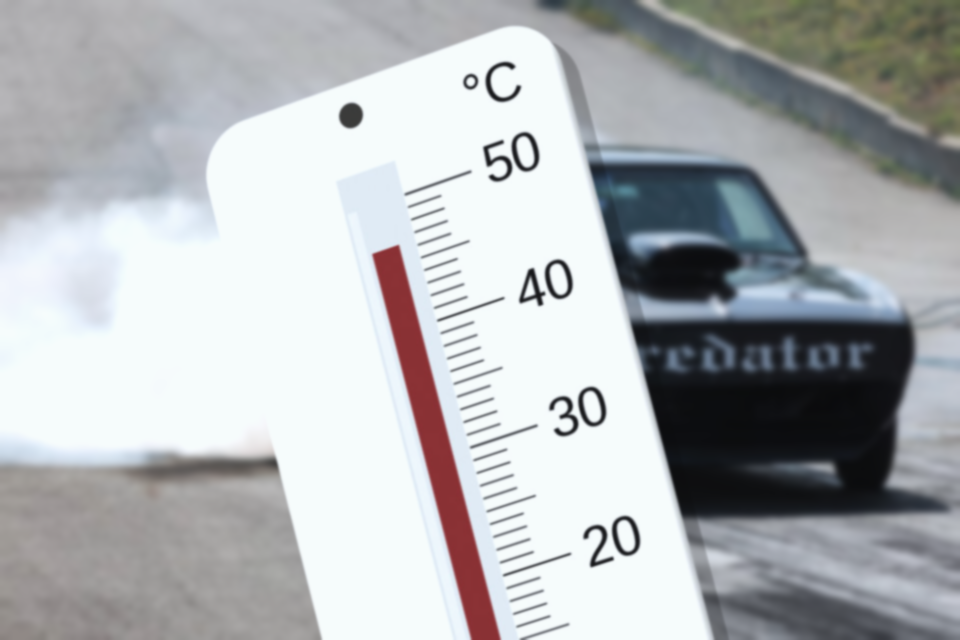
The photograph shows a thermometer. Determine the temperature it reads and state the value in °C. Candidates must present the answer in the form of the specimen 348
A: 46.5
